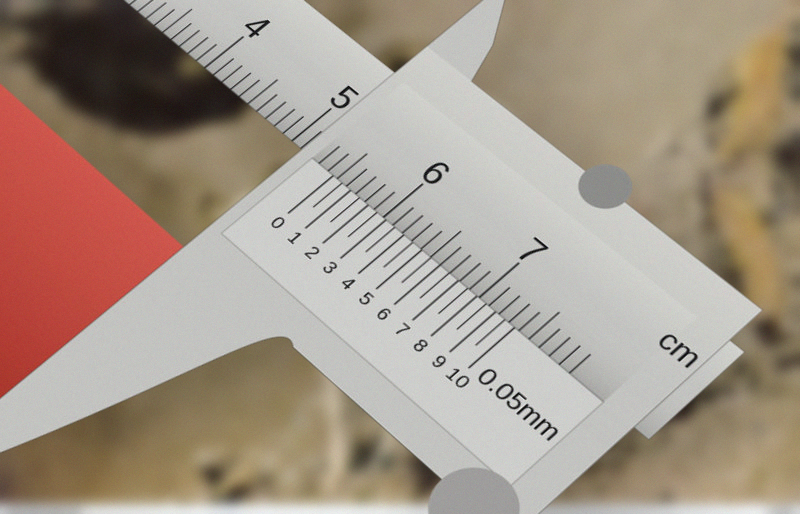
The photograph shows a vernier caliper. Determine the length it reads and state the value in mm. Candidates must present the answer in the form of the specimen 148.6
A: 54.6
